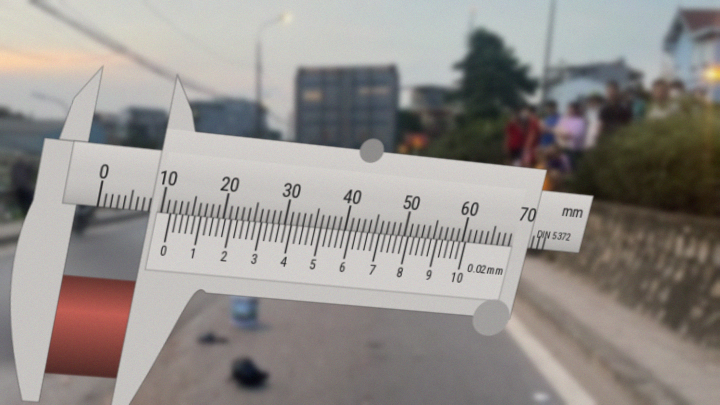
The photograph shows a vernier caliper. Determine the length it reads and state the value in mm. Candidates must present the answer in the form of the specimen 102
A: 11.5
